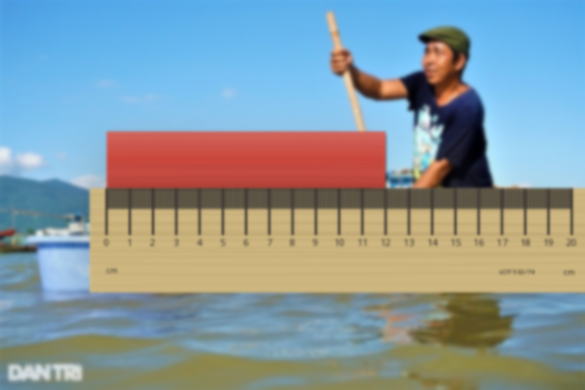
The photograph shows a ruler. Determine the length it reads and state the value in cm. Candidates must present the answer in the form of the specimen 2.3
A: 12
